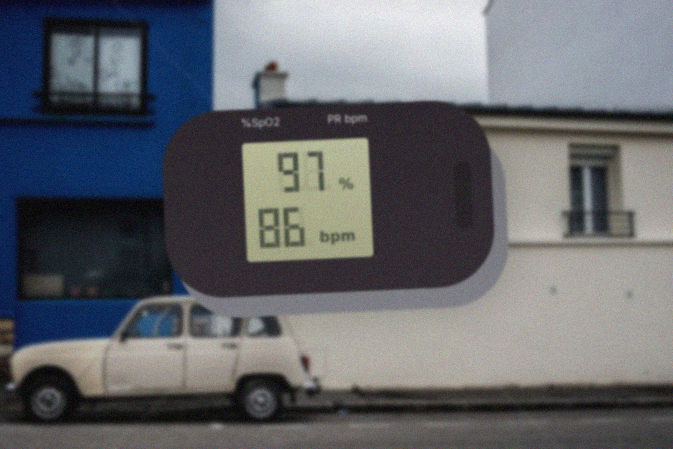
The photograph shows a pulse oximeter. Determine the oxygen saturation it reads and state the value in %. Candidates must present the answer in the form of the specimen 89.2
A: 97
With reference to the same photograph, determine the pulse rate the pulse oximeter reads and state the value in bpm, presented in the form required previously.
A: 86
